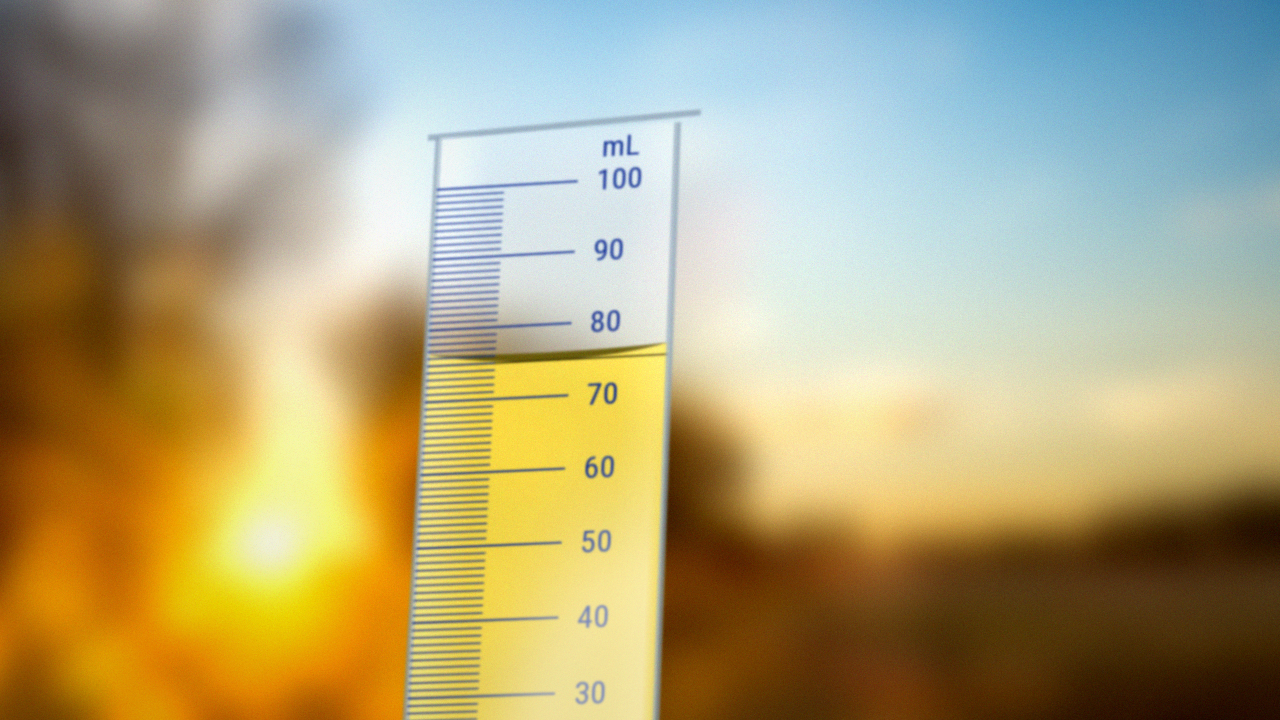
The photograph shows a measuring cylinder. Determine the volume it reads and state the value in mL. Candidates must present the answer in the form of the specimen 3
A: 75
